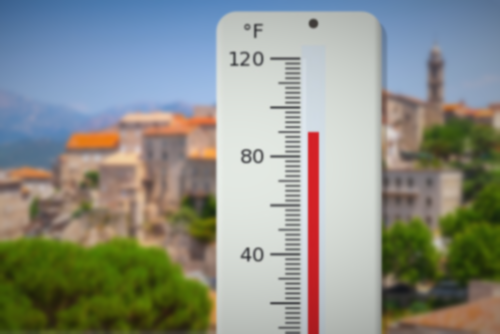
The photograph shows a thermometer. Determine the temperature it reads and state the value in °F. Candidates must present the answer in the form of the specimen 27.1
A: 90
